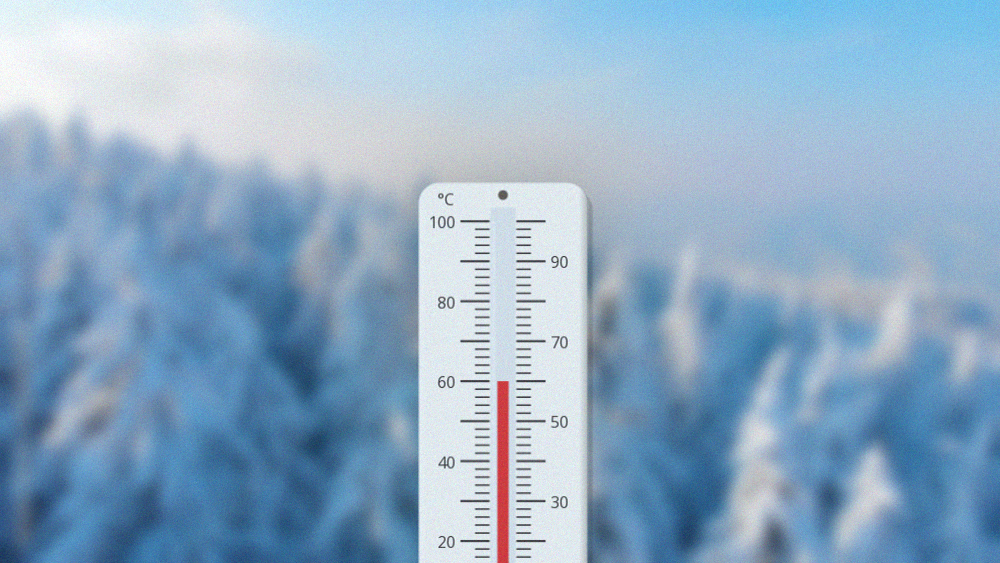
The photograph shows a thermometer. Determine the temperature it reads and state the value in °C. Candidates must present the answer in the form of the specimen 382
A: 60
